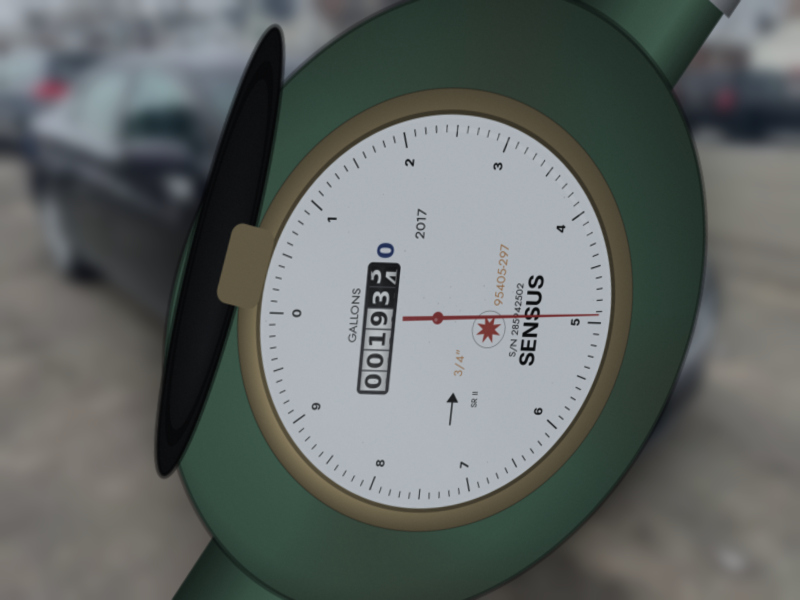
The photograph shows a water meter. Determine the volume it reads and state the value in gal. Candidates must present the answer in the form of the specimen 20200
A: 19334.9
